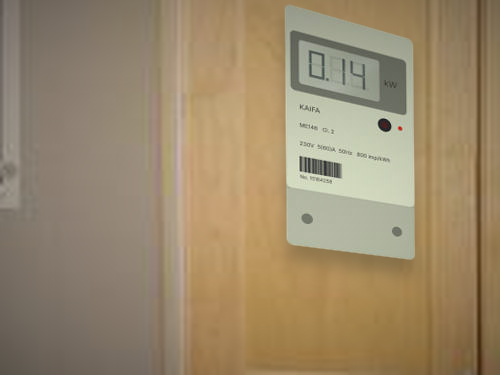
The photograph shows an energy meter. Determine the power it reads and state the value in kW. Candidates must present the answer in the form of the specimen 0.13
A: 0.14
